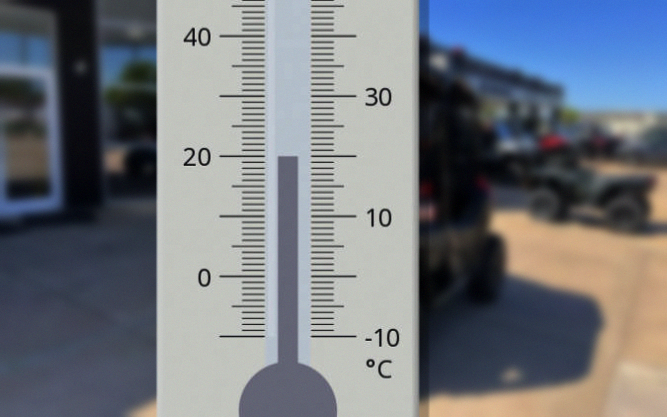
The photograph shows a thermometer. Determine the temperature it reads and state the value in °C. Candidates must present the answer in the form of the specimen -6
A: 20
